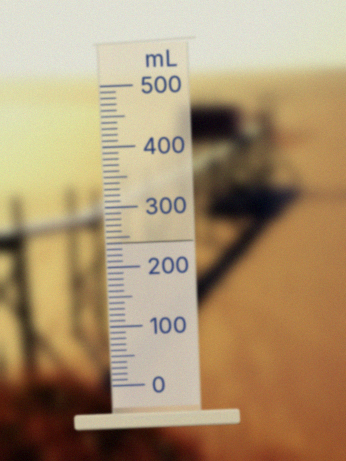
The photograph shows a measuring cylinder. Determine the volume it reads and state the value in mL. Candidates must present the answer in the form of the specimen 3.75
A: 240
